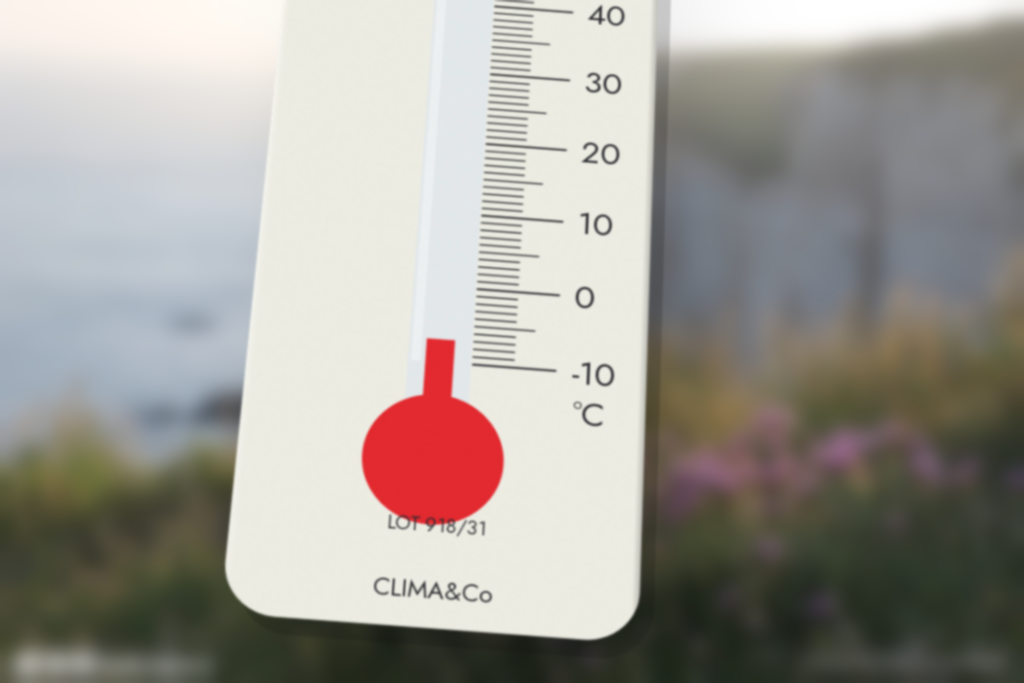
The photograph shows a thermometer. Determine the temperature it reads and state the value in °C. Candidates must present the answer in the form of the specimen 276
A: -7
